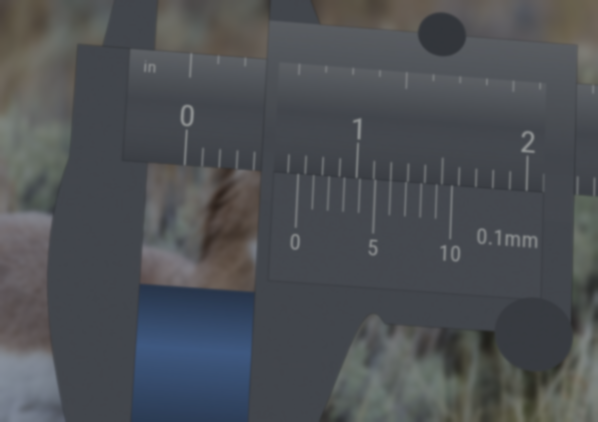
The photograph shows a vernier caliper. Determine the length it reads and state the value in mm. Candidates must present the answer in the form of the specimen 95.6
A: 6.6
